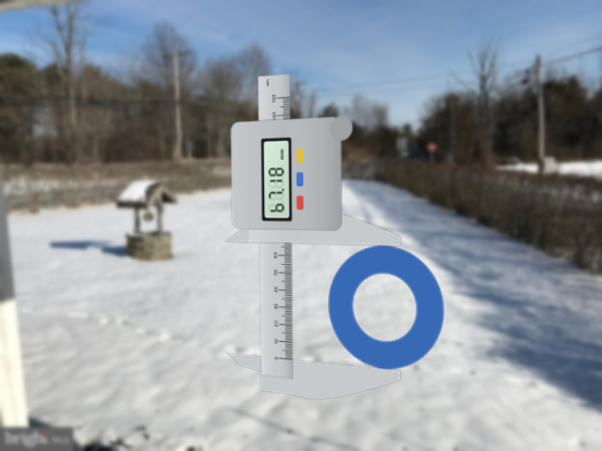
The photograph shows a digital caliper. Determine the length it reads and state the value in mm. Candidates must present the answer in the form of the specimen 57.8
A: 67.18
